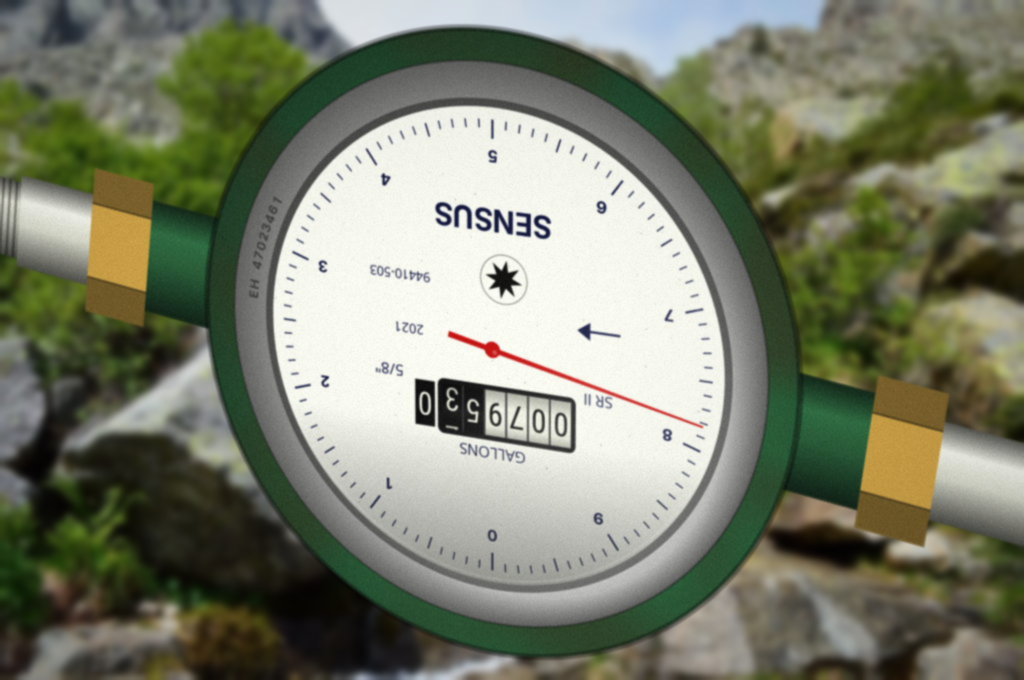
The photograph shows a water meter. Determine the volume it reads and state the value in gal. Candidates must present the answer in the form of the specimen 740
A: 79527.8
